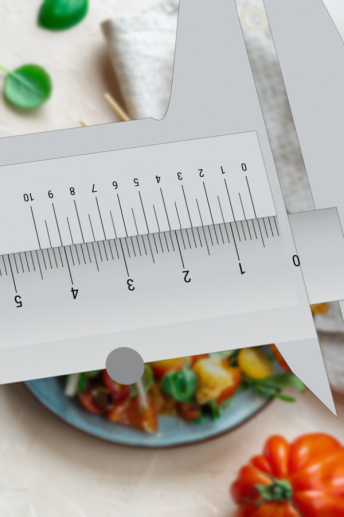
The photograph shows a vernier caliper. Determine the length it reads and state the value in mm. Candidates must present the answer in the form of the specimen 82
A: 5.2
